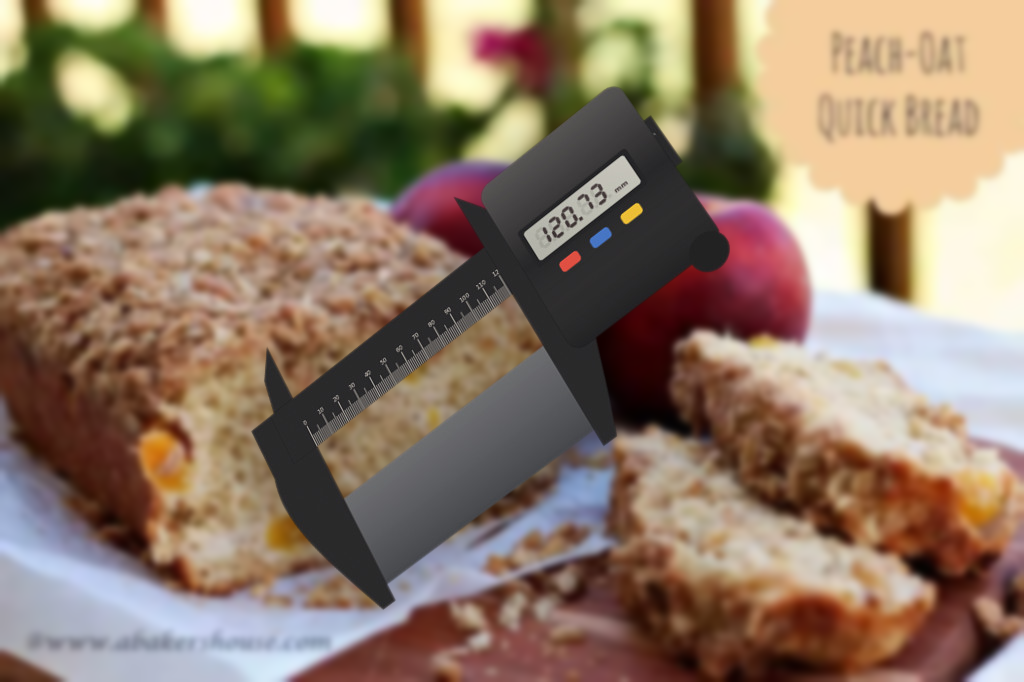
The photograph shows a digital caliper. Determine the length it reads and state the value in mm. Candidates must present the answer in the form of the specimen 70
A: 120.73
